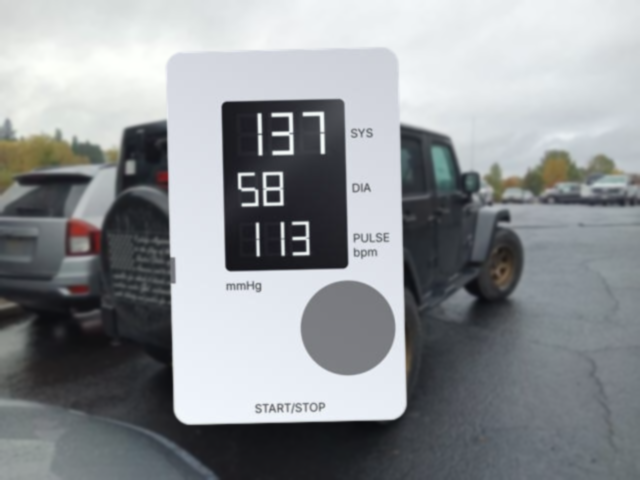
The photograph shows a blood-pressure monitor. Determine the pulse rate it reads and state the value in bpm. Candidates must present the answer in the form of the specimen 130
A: 113
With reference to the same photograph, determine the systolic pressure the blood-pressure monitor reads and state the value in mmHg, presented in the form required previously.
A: 137
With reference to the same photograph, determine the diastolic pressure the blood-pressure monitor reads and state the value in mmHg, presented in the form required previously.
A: 58
